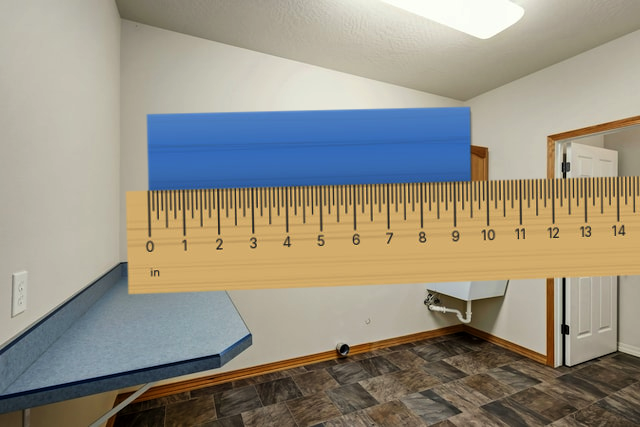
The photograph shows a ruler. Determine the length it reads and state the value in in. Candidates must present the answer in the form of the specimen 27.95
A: 9.5
